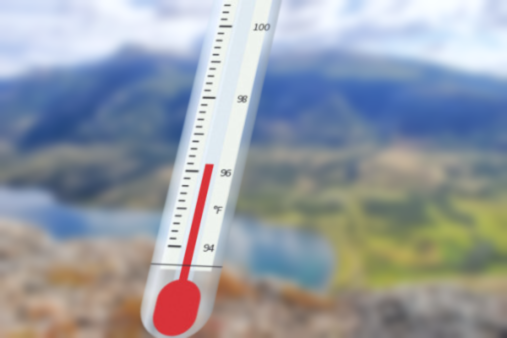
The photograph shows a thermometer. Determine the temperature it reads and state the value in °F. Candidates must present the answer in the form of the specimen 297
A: 96.2
